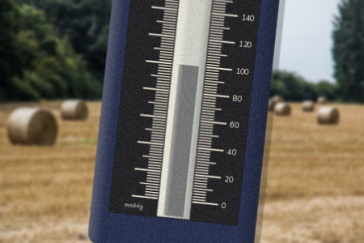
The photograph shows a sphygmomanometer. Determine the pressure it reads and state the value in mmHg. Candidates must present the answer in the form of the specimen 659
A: 100
